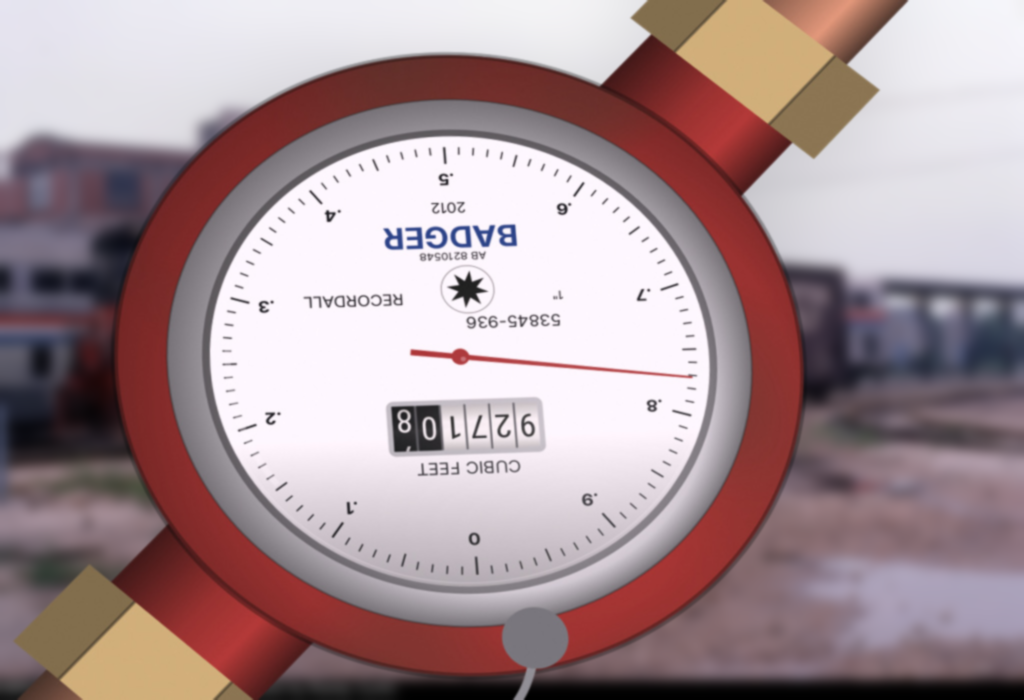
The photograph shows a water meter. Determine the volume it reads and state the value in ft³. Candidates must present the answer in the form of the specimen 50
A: 927107.77
